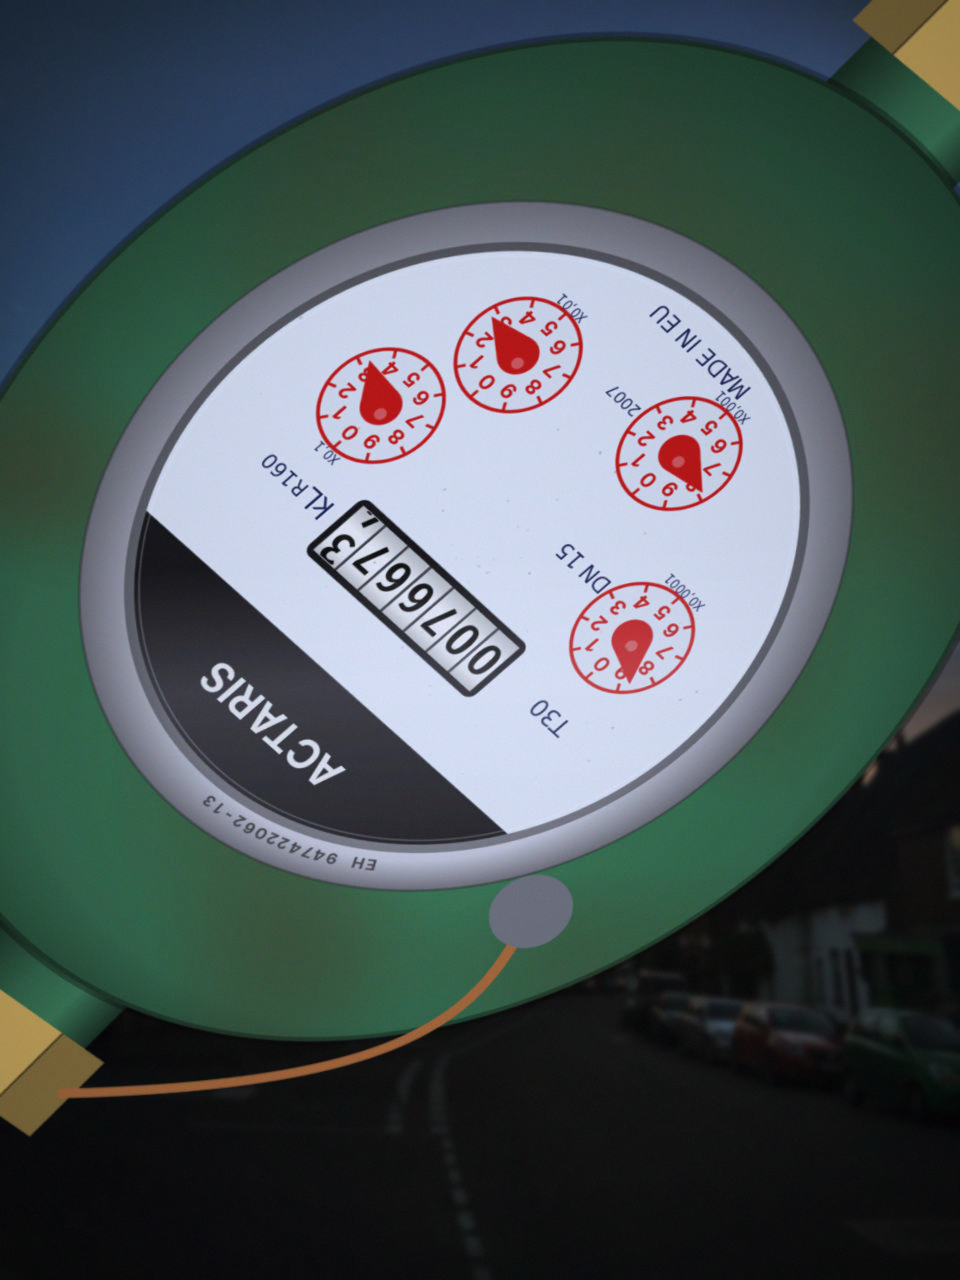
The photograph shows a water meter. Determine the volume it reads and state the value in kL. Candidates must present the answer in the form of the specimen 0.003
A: 76673.3278
